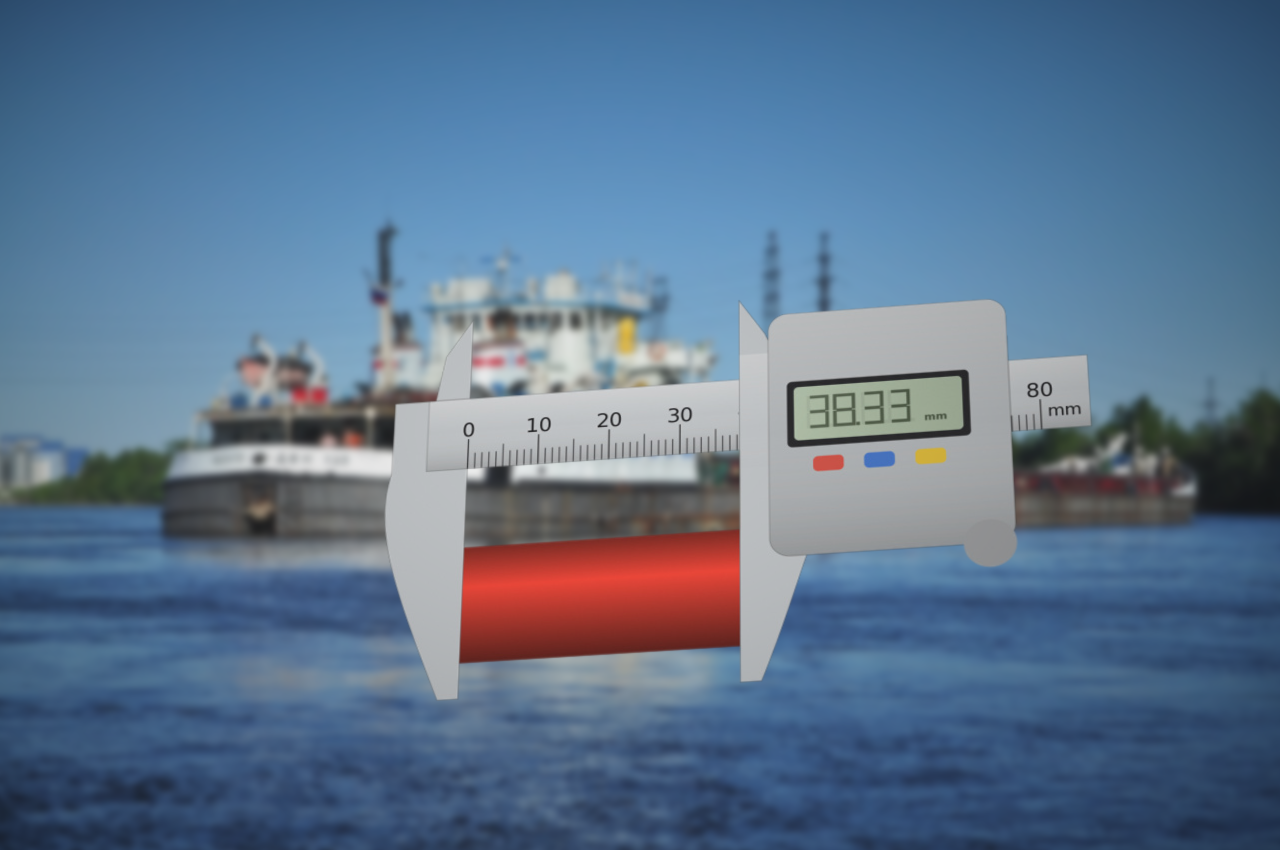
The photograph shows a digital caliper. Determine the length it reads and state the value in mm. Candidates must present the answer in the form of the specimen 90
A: 38.33
